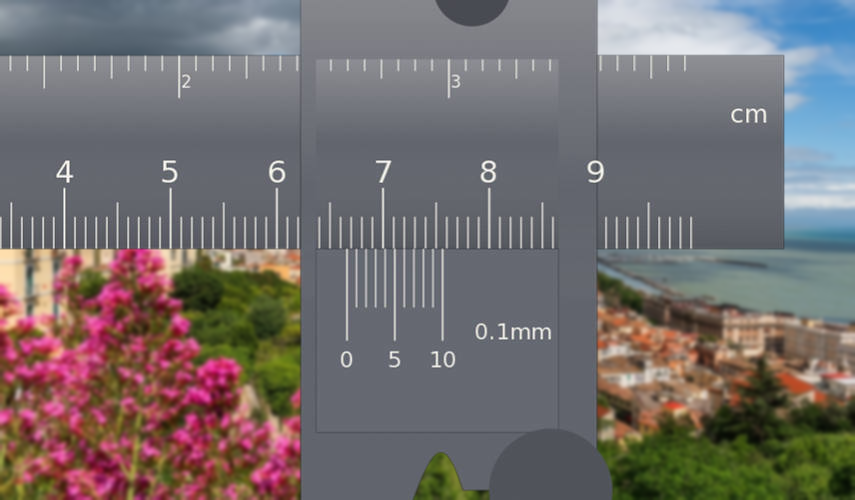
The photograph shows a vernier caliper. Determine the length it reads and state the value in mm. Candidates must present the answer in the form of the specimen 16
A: 66.6
